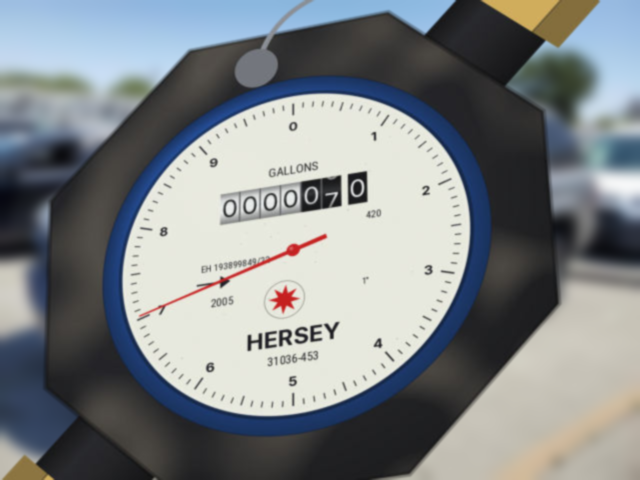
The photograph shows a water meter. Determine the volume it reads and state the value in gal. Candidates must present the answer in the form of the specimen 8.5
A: 67.0
